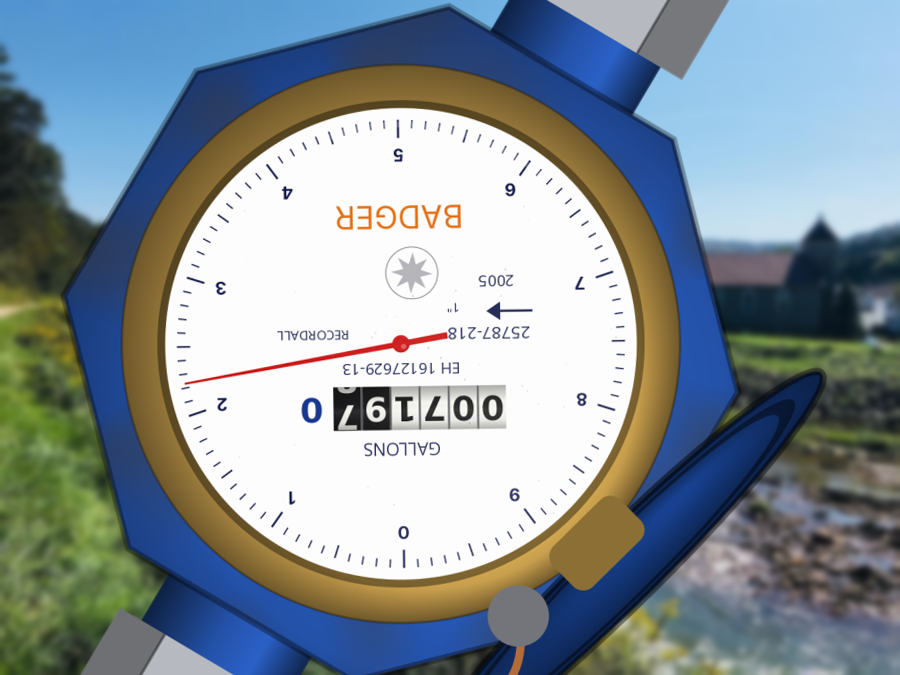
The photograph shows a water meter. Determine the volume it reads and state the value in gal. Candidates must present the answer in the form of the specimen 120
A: 71972.2
